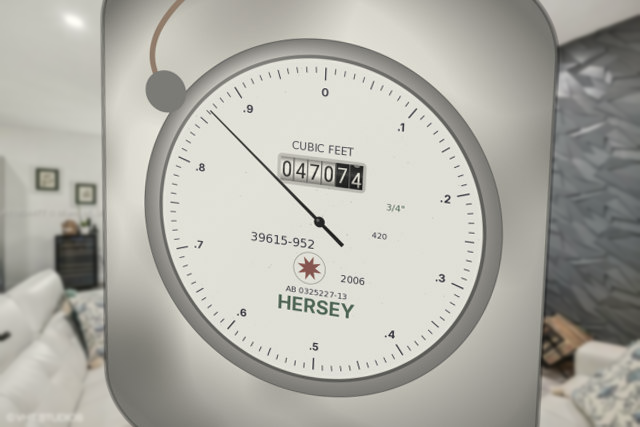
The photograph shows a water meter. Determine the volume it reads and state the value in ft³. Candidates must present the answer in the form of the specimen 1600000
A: 47073.86
